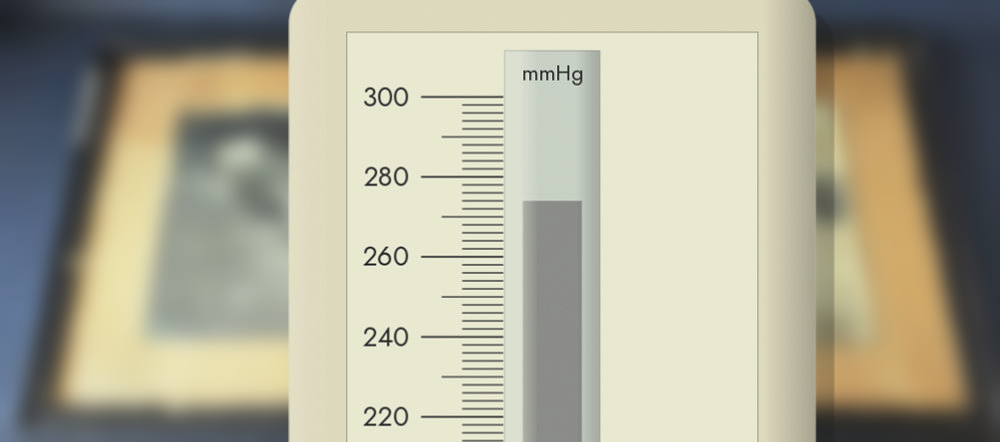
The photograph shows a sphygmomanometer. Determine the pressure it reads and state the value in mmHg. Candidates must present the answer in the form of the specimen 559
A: 274
